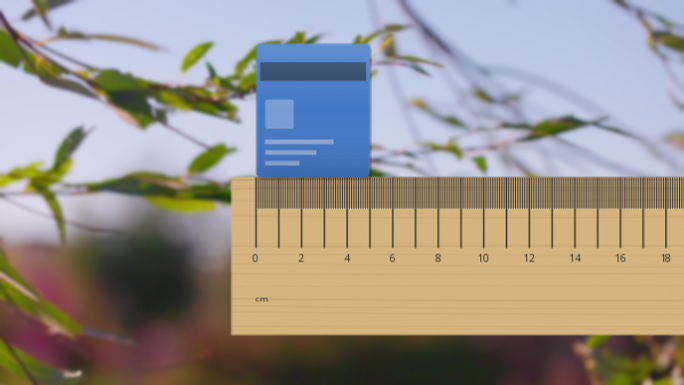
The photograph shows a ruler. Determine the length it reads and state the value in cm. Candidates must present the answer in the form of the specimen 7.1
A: 5
